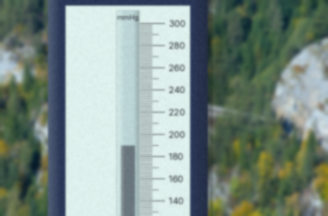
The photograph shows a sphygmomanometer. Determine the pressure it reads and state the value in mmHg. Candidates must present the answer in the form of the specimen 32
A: 190
